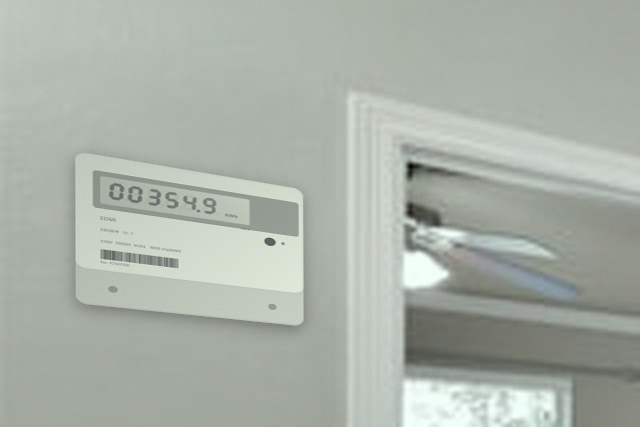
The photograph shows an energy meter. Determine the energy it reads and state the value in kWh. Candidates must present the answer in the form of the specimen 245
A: 354.9
